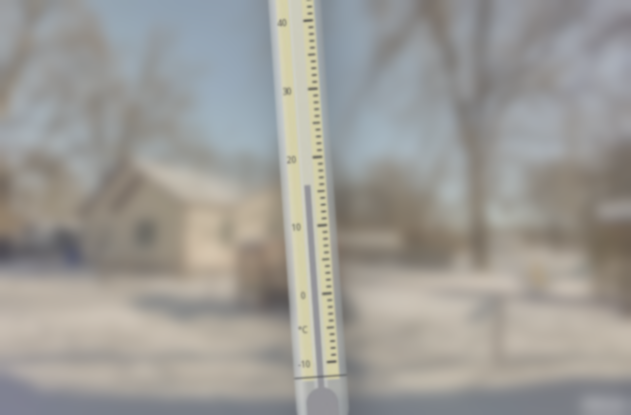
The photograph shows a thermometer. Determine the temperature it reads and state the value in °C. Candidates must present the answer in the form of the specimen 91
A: 16
